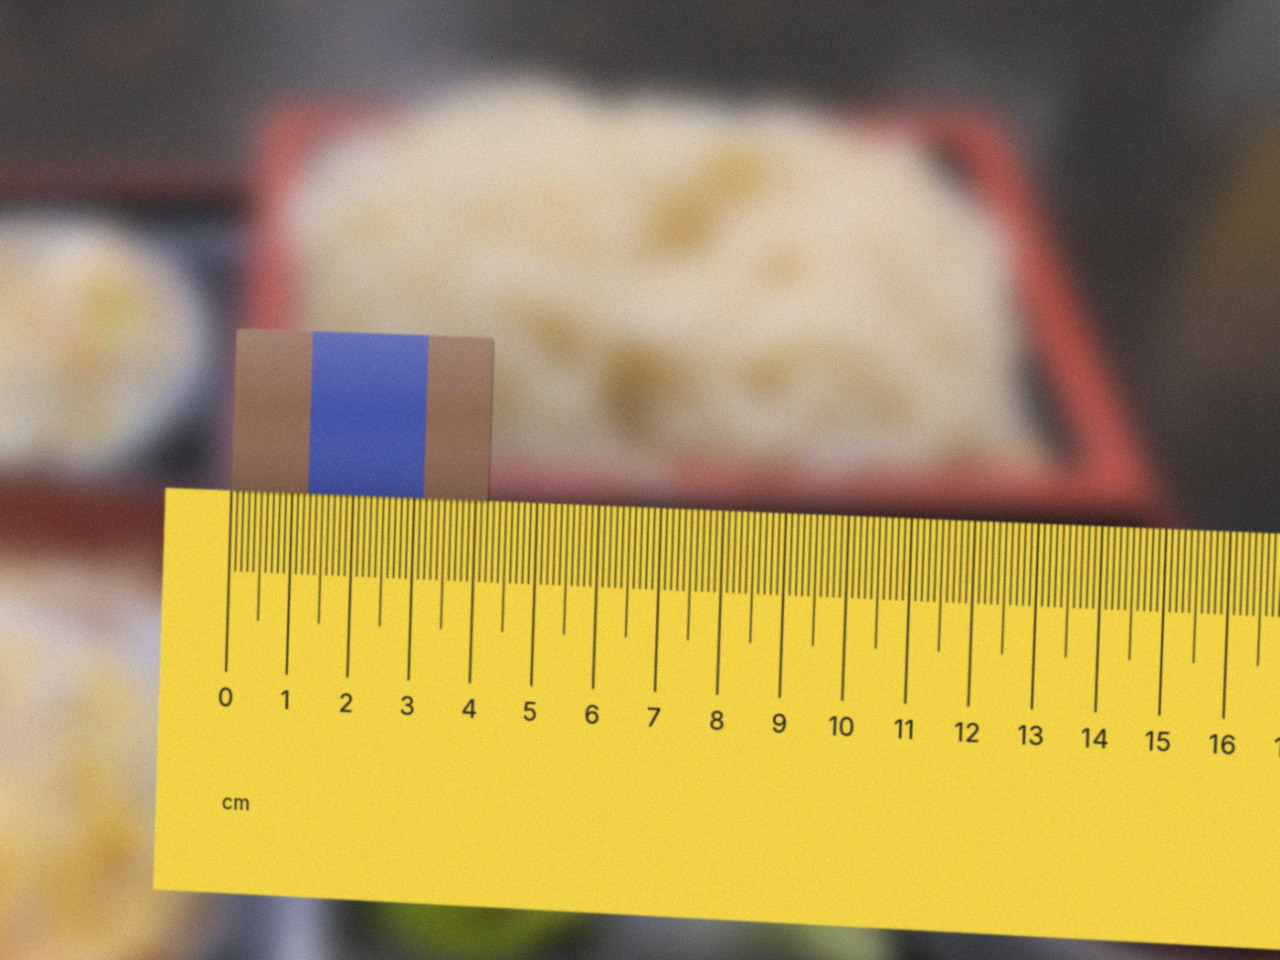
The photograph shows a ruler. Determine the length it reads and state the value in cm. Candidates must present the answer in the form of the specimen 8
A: 4.2
